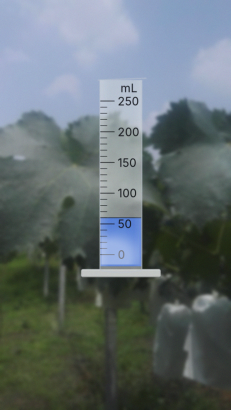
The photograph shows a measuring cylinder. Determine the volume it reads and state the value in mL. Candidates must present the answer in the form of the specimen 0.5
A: 60
